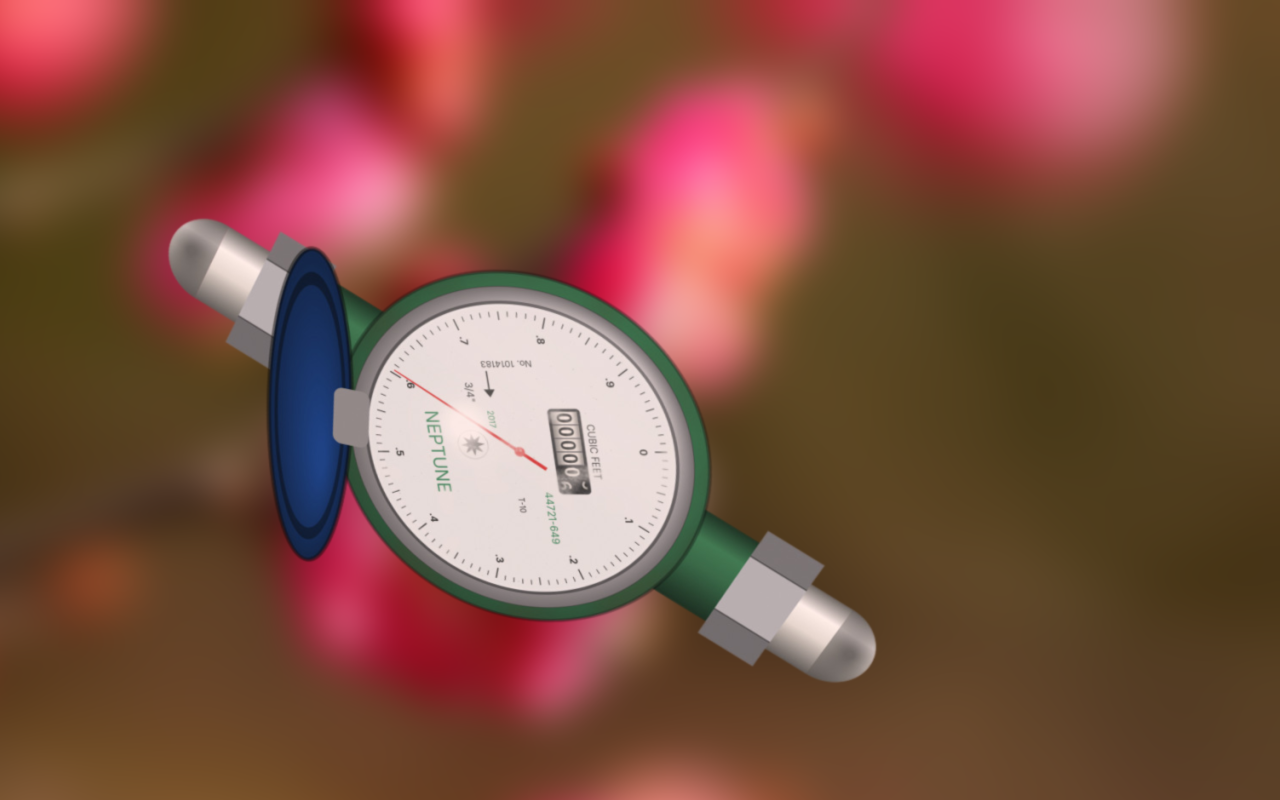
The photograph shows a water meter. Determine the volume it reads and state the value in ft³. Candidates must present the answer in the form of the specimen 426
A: 5.60
